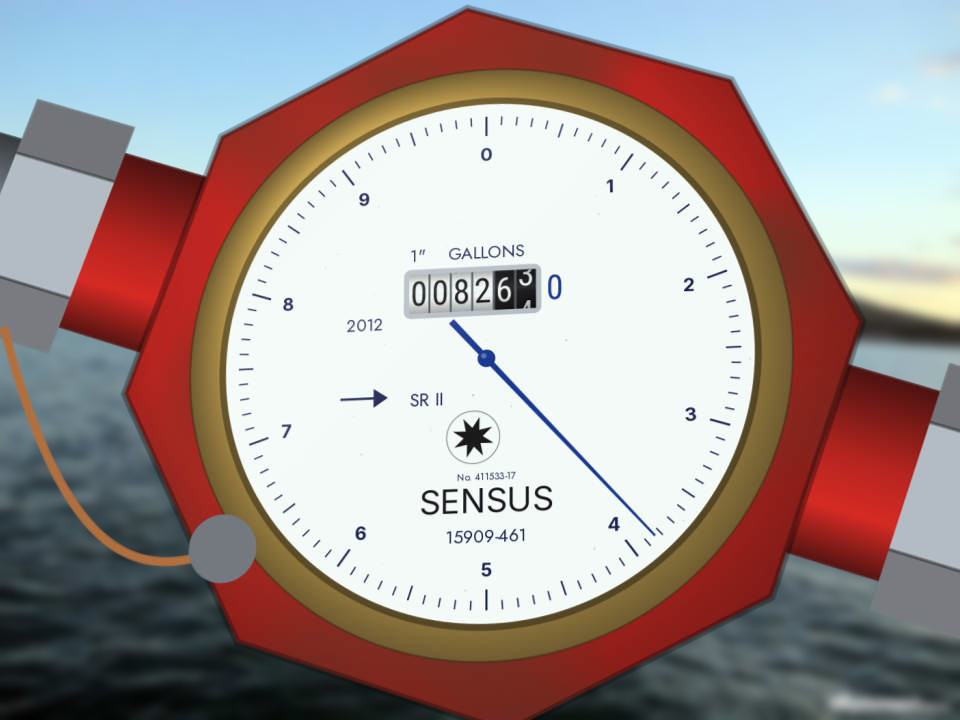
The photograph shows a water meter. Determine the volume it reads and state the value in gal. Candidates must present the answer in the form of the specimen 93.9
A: 82633.8
